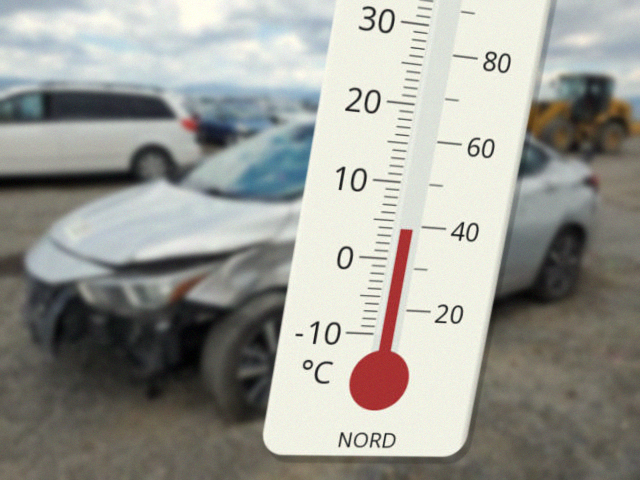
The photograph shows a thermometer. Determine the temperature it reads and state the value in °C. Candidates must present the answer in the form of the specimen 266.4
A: 4
